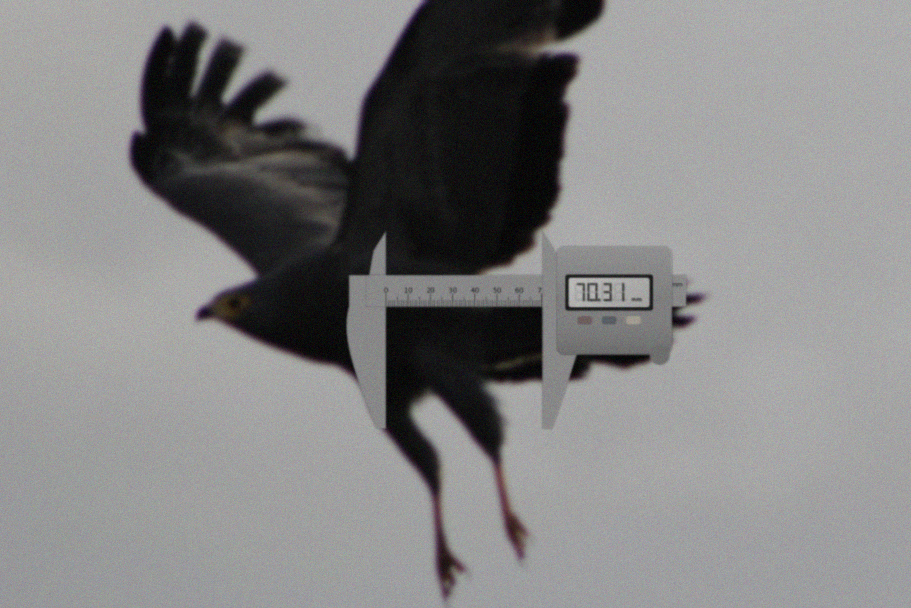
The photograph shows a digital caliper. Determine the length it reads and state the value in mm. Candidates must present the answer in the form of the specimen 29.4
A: 70.31
